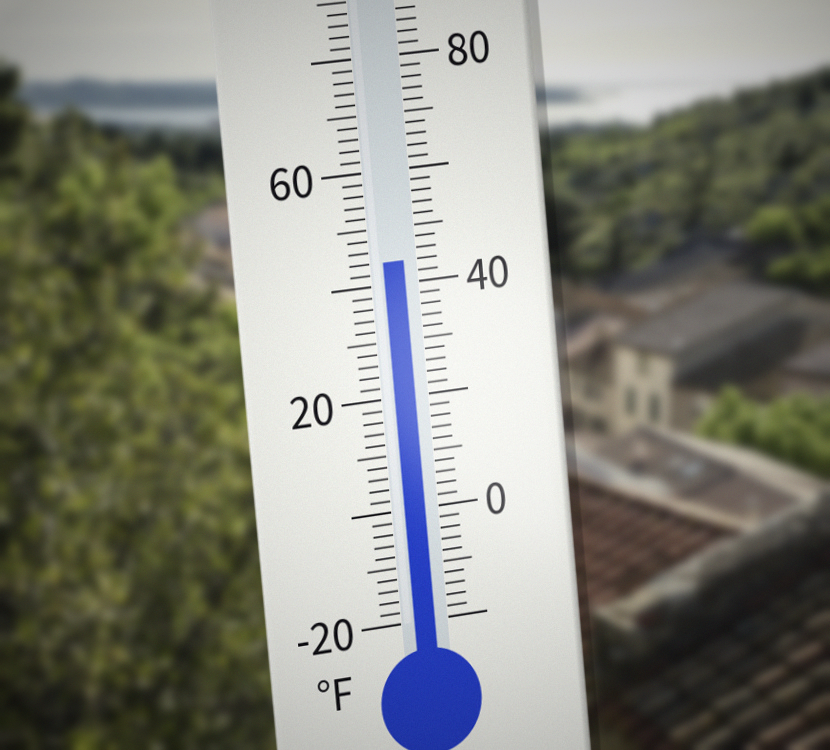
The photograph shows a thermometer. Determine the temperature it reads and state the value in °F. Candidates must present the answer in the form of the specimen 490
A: 44
